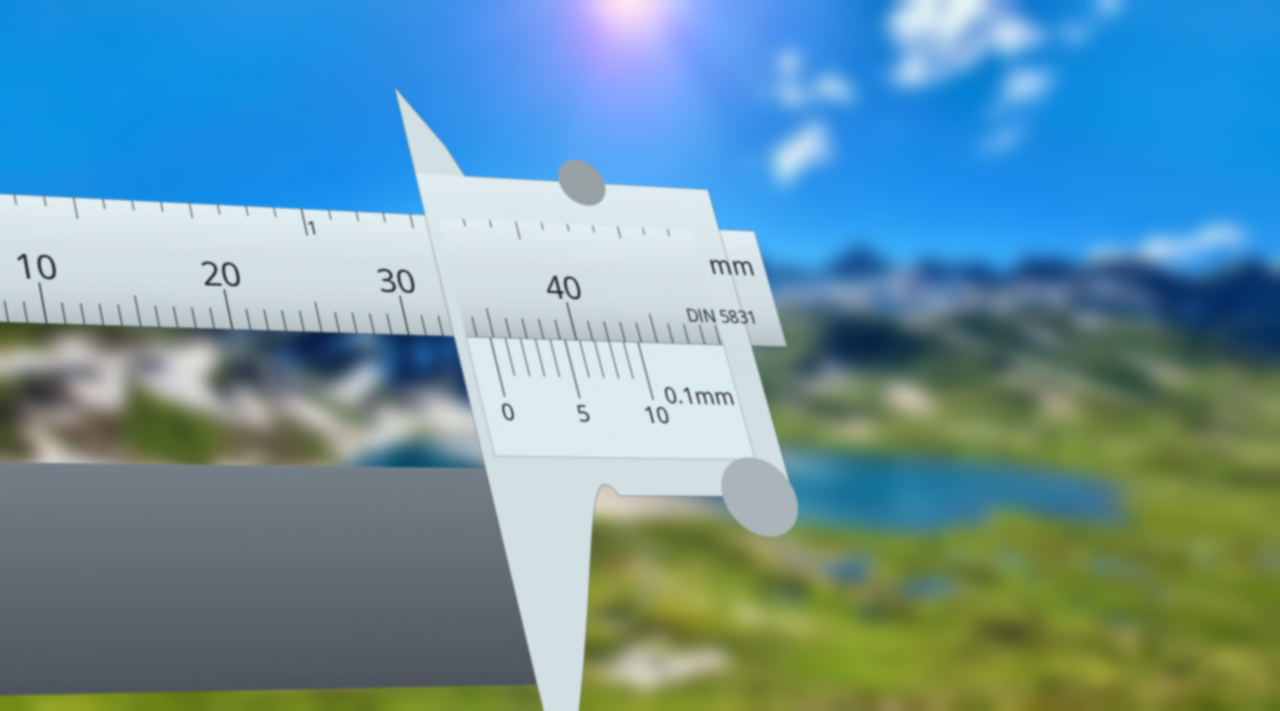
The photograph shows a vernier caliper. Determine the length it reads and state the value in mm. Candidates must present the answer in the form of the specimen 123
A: 34.8
